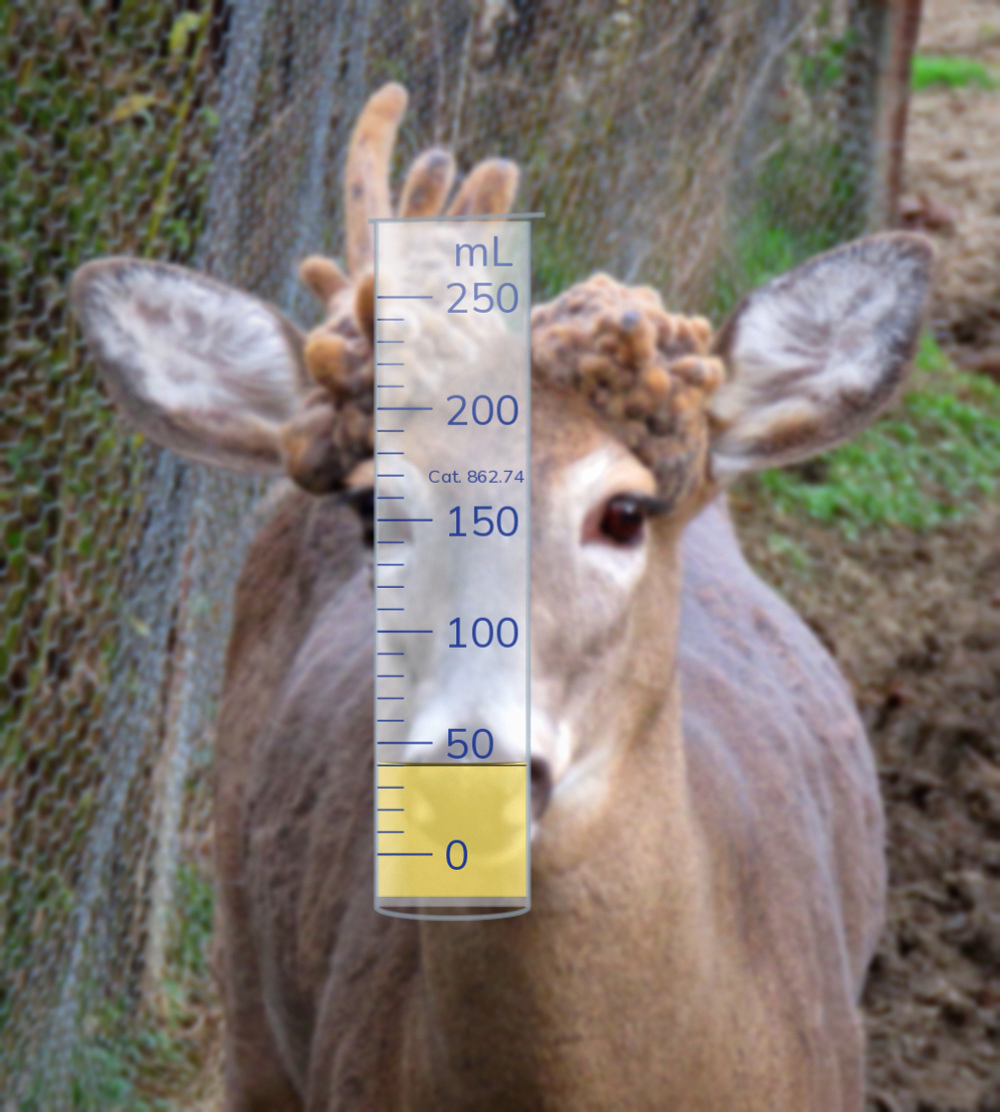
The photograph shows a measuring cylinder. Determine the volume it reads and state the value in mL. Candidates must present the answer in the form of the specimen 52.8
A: 40
